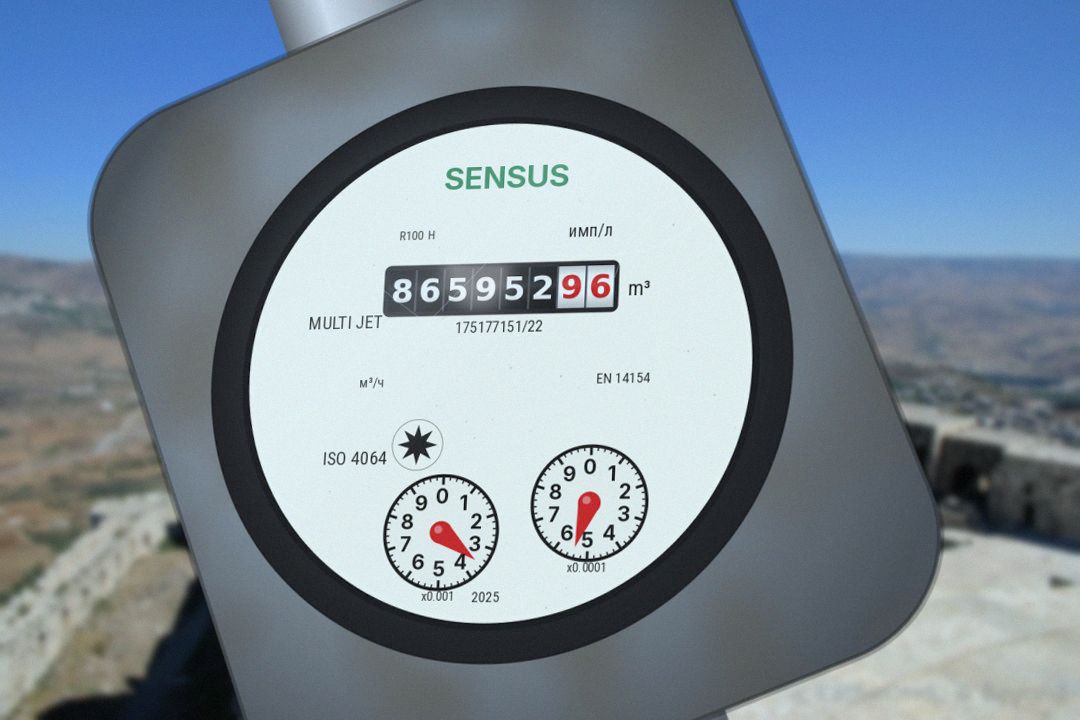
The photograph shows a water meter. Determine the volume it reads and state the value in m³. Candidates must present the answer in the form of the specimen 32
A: 865952.9635
